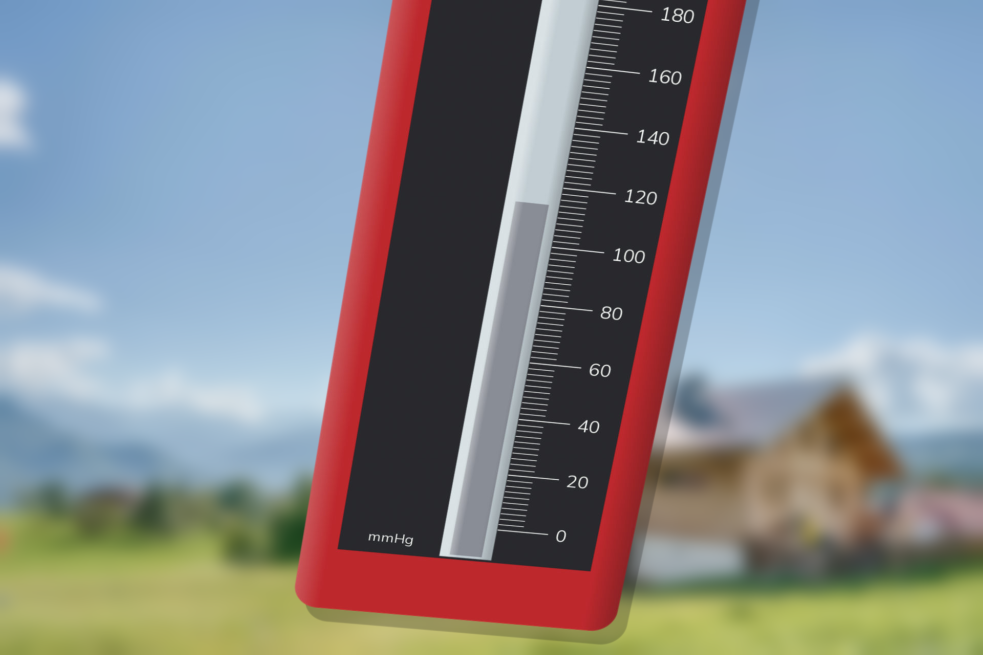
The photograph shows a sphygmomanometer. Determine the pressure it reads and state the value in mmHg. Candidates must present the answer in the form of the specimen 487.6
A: 114
